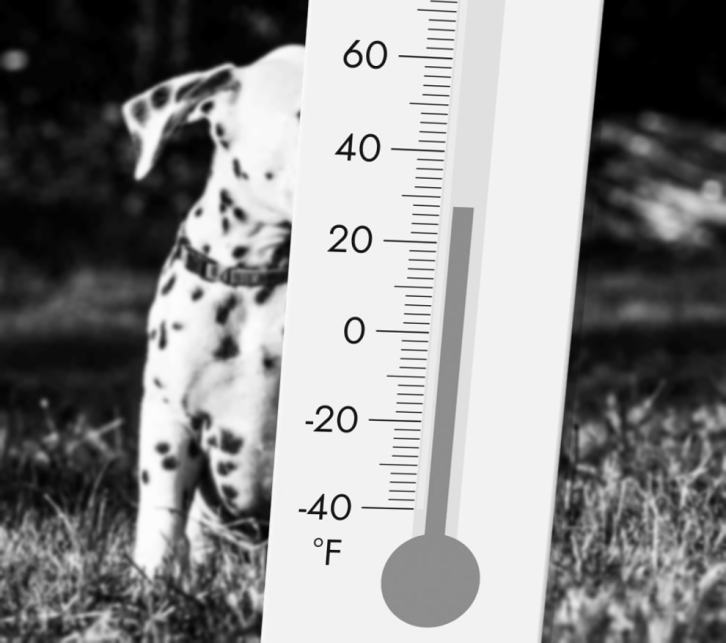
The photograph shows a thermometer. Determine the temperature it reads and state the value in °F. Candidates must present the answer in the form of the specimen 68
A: 28
